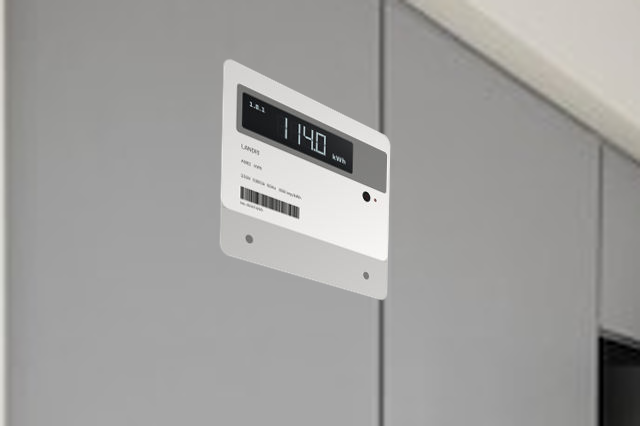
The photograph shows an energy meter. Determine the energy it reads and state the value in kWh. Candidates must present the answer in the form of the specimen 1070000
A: 114.0
